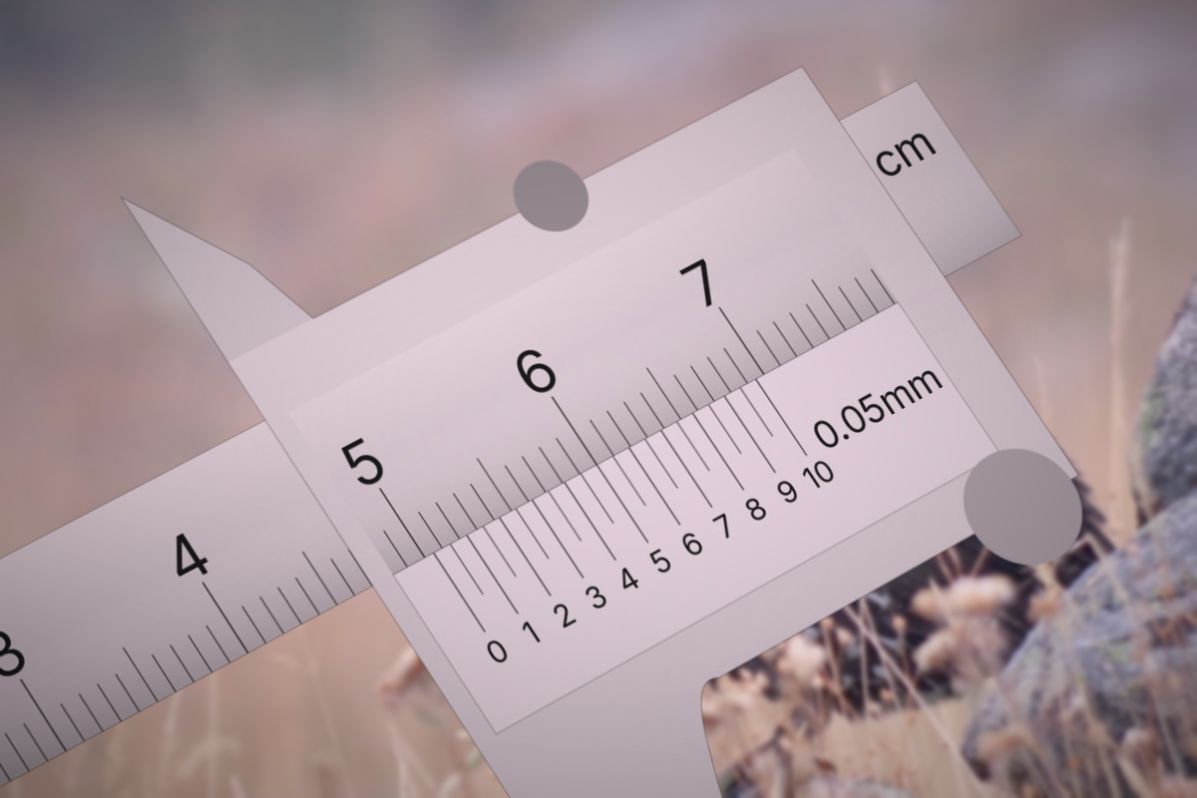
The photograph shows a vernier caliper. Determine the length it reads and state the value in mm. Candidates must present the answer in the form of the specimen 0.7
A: 50.5
